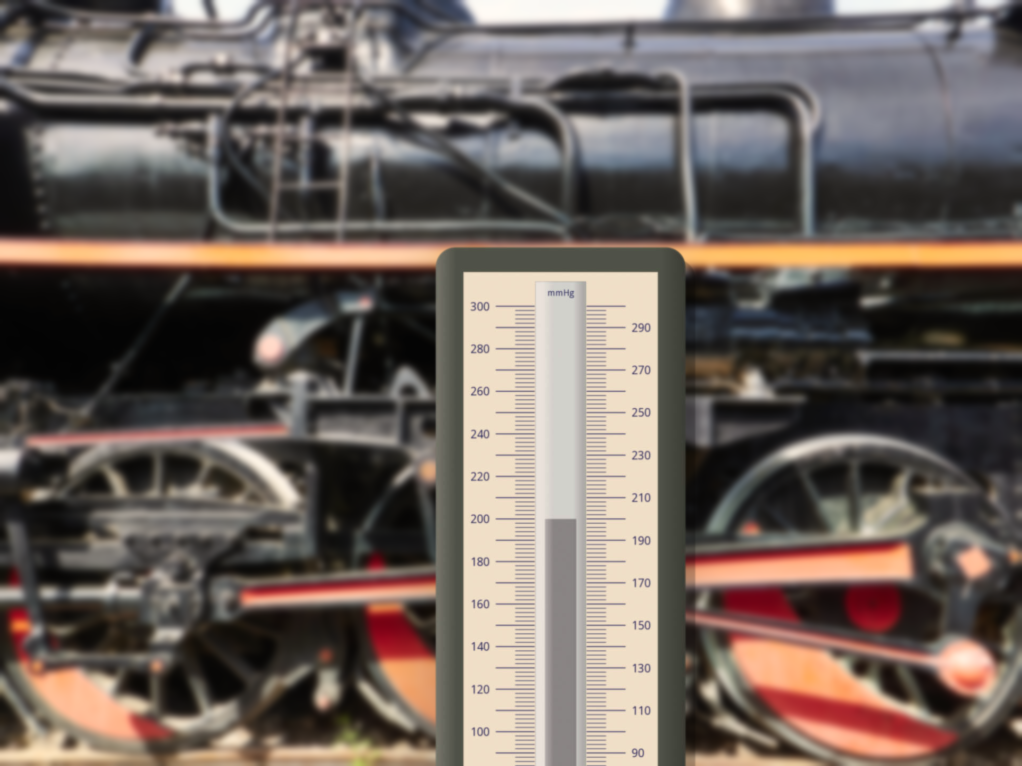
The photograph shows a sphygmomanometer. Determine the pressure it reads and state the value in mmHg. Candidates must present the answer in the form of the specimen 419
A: 200
